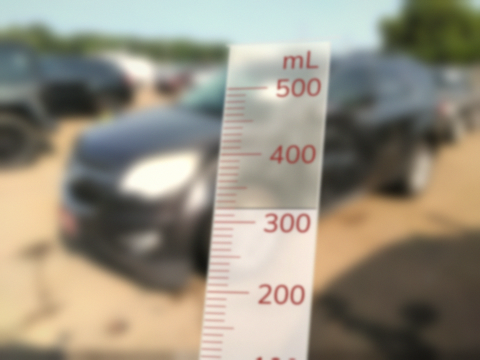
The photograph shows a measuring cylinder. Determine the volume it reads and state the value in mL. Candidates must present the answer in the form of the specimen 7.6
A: 320
